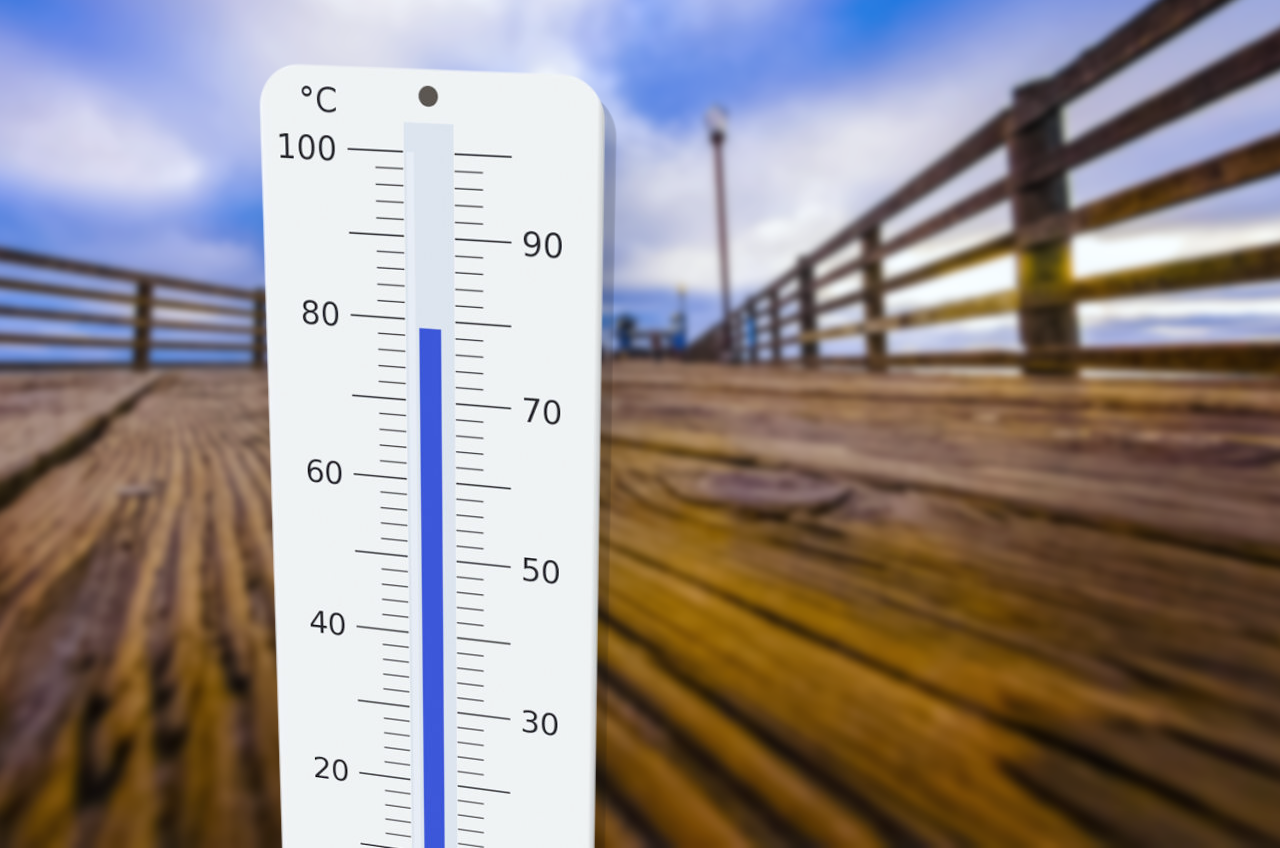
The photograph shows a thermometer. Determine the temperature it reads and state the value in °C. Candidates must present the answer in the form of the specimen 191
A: 79
